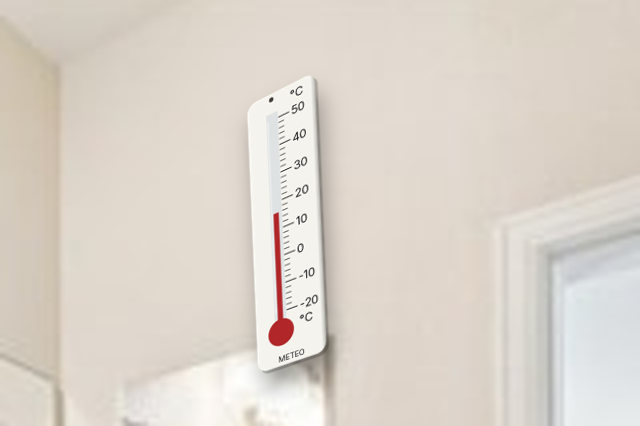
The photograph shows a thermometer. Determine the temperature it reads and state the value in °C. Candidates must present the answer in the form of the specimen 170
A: 16
